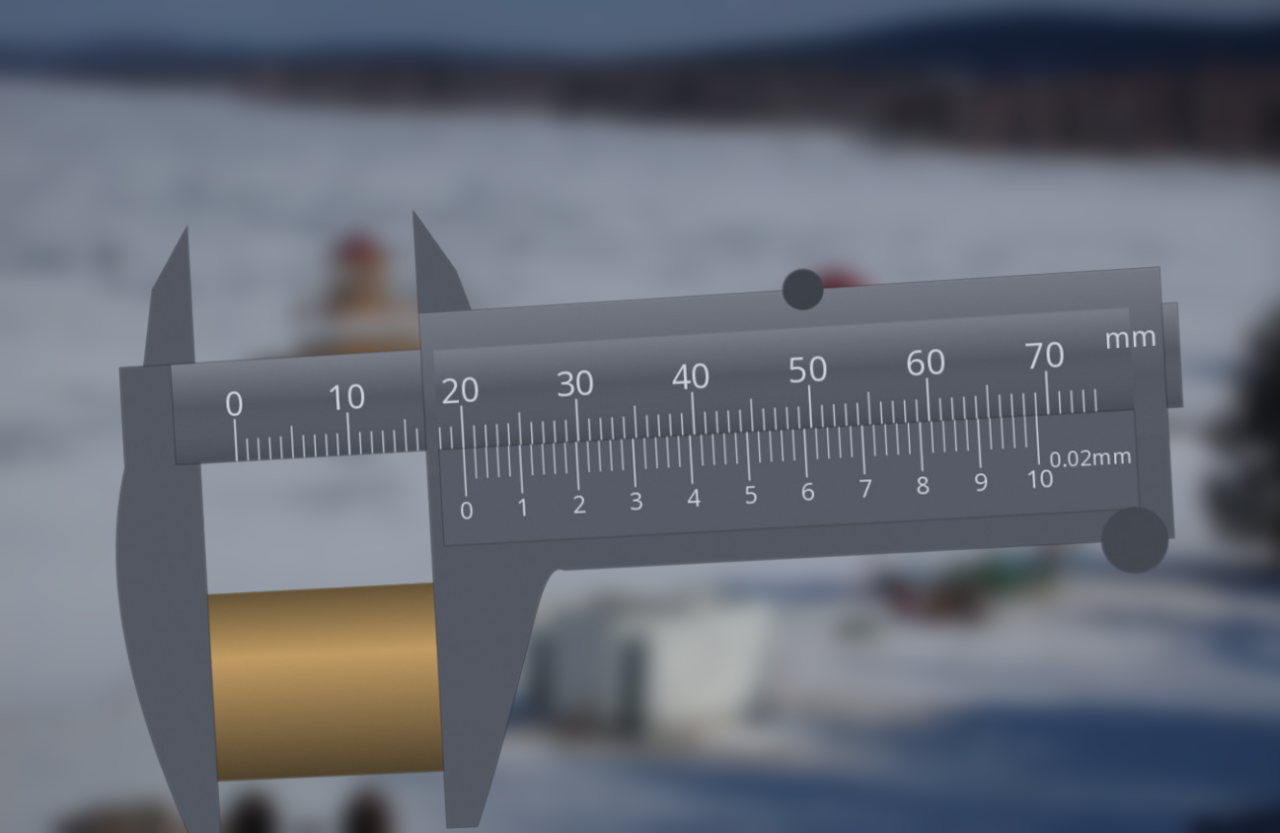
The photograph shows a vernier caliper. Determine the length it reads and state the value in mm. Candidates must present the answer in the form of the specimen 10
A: 20.0
